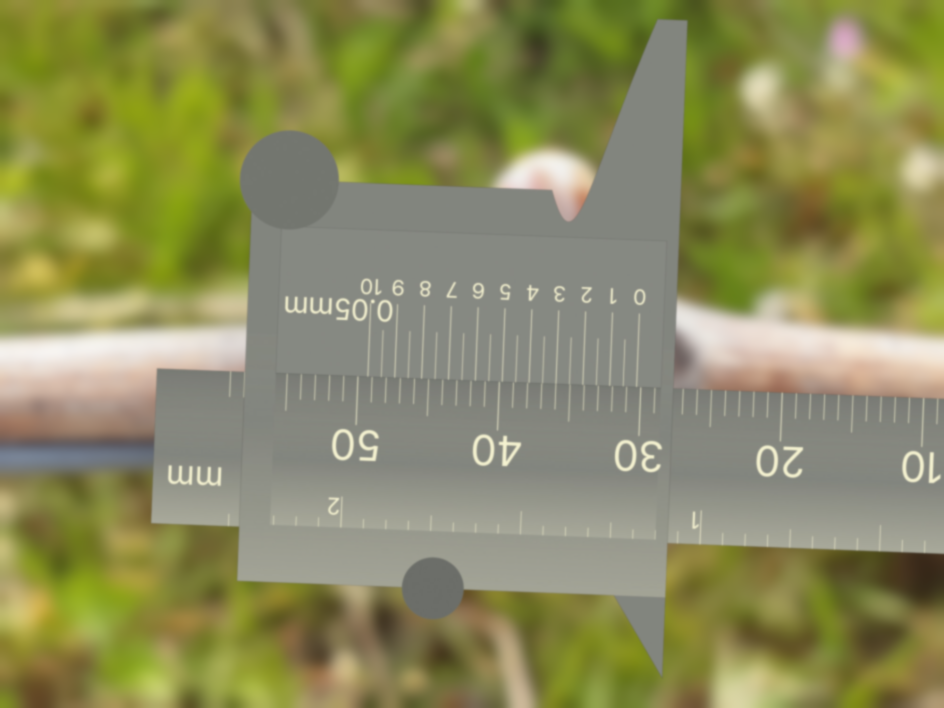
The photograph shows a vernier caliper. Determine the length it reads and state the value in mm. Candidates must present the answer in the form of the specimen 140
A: 30.3
